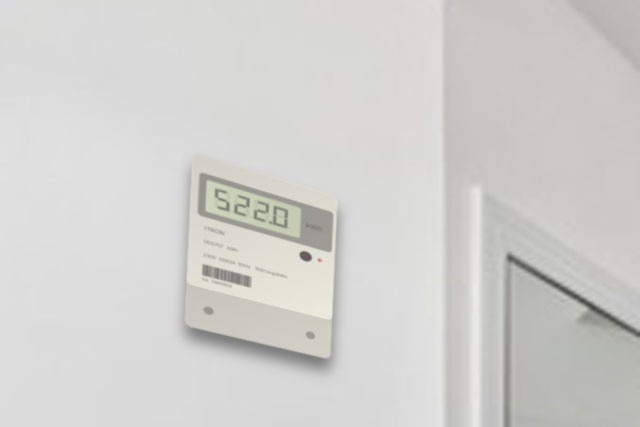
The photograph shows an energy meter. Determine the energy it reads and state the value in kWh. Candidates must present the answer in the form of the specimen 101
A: 522.0
